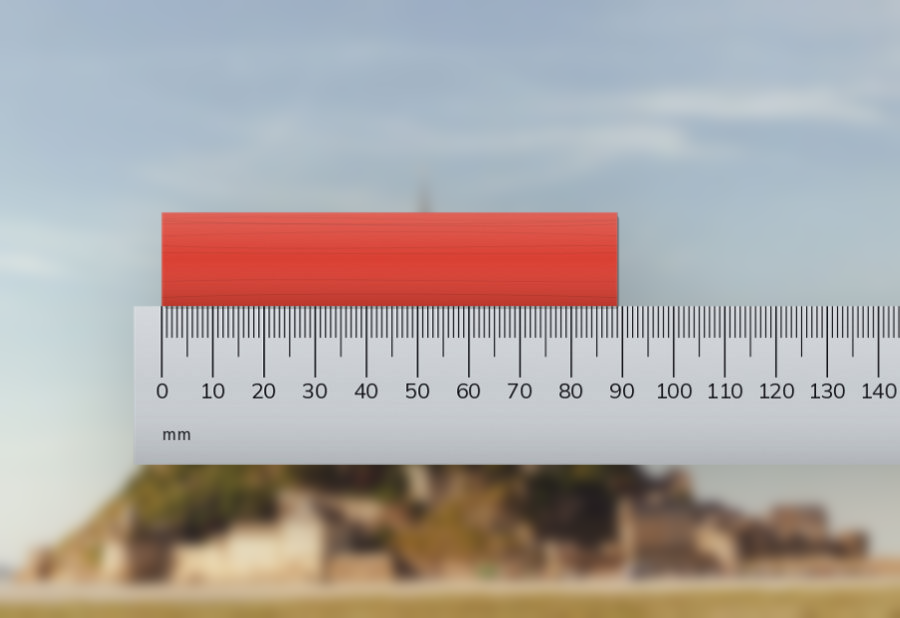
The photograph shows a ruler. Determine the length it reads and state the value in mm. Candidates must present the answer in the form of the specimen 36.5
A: 89
